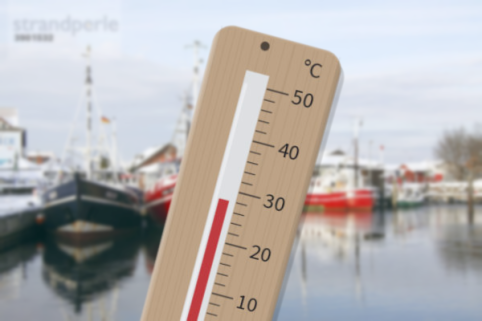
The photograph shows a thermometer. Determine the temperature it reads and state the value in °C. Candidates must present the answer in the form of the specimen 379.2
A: 28
